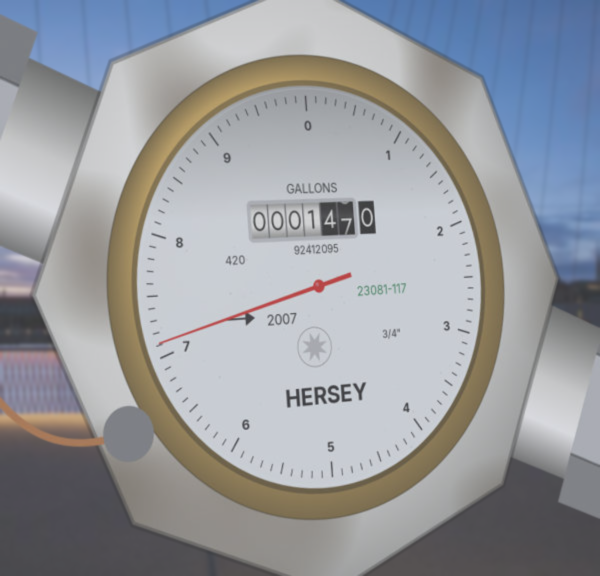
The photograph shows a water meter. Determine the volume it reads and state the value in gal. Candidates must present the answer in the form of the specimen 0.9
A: 1467.1
